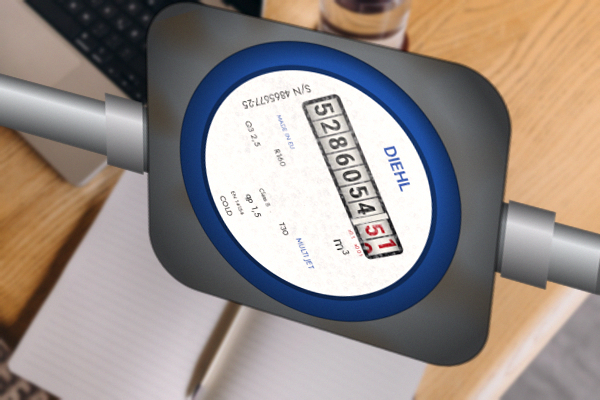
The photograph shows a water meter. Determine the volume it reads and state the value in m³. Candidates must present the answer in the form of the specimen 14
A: 5286054.51
